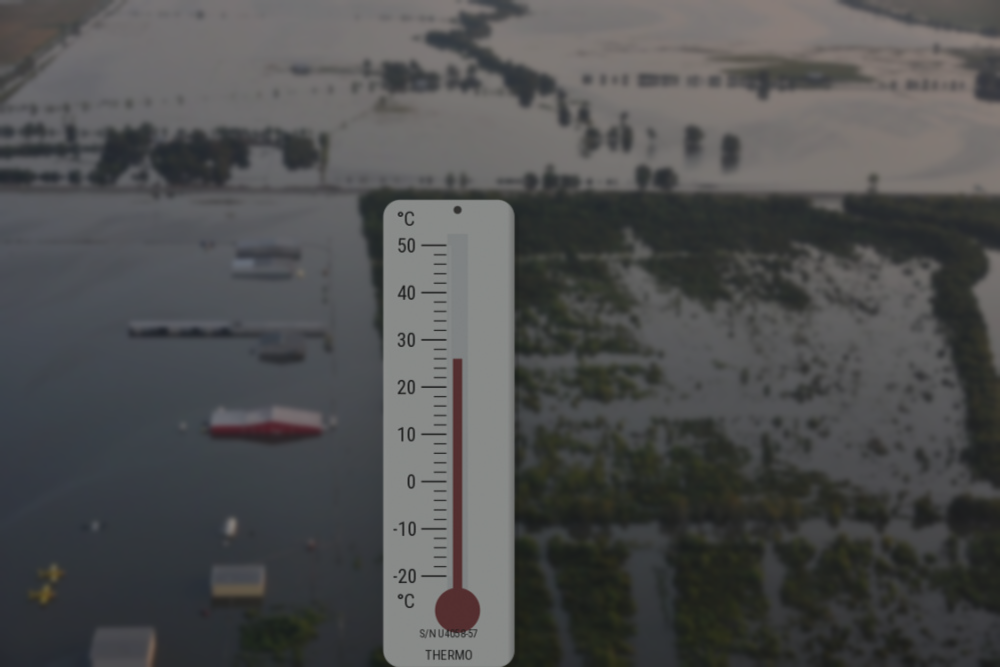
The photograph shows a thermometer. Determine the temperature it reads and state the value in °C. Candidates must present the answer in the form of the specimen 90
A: 26
